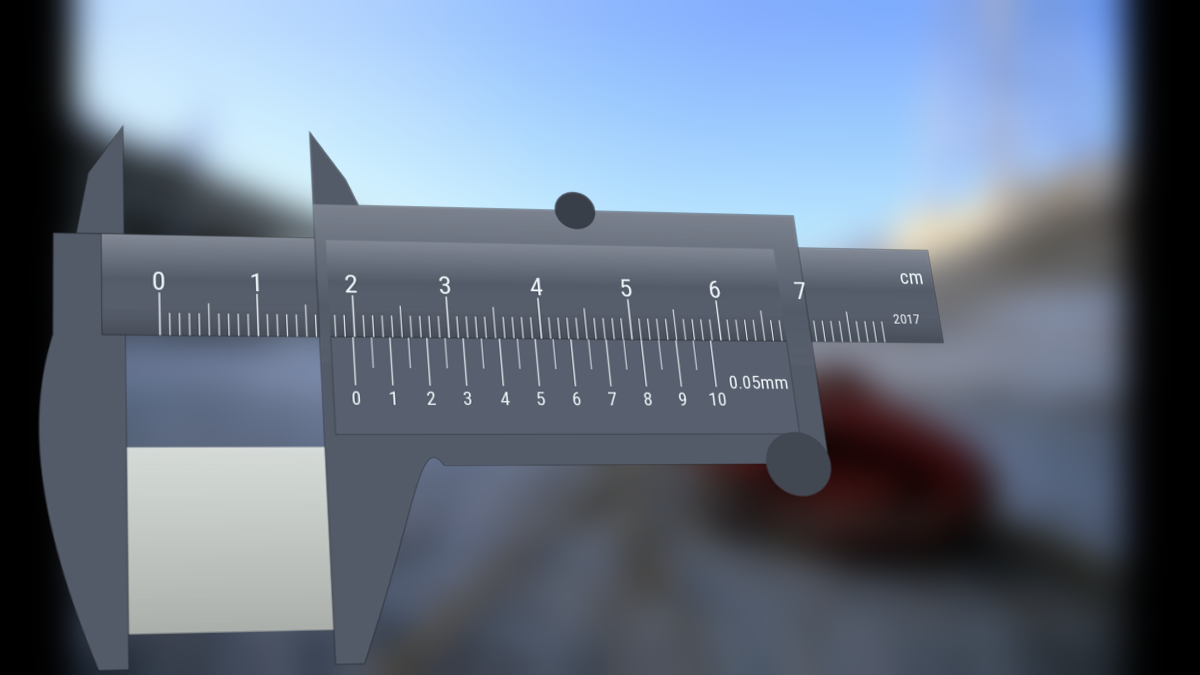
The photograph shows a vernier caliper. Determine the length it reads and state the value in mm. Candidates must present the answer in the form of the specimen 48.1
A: 19.8
